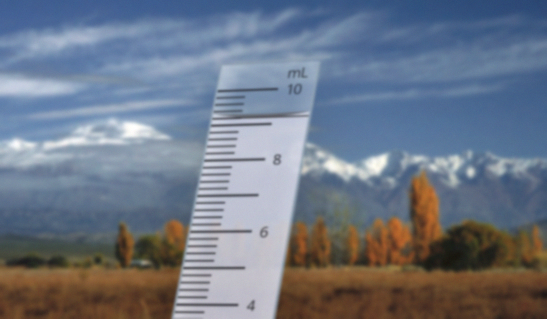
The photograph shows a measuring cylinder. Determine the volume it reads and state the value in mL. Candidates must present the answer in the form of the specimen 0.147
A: 9.2
